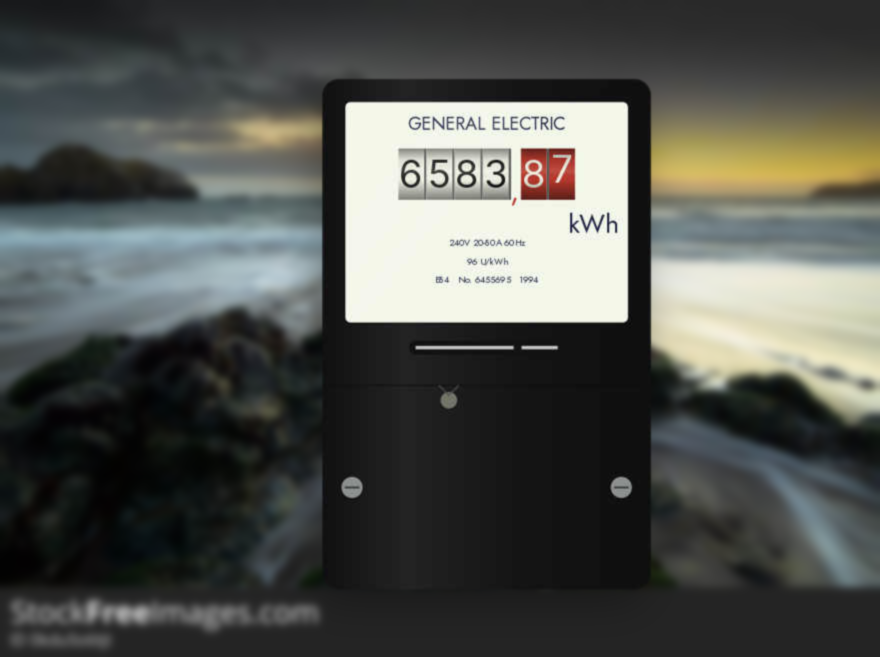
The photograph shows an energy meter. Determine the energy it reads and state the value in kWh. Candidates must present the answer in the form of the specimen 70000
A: 6583.87
